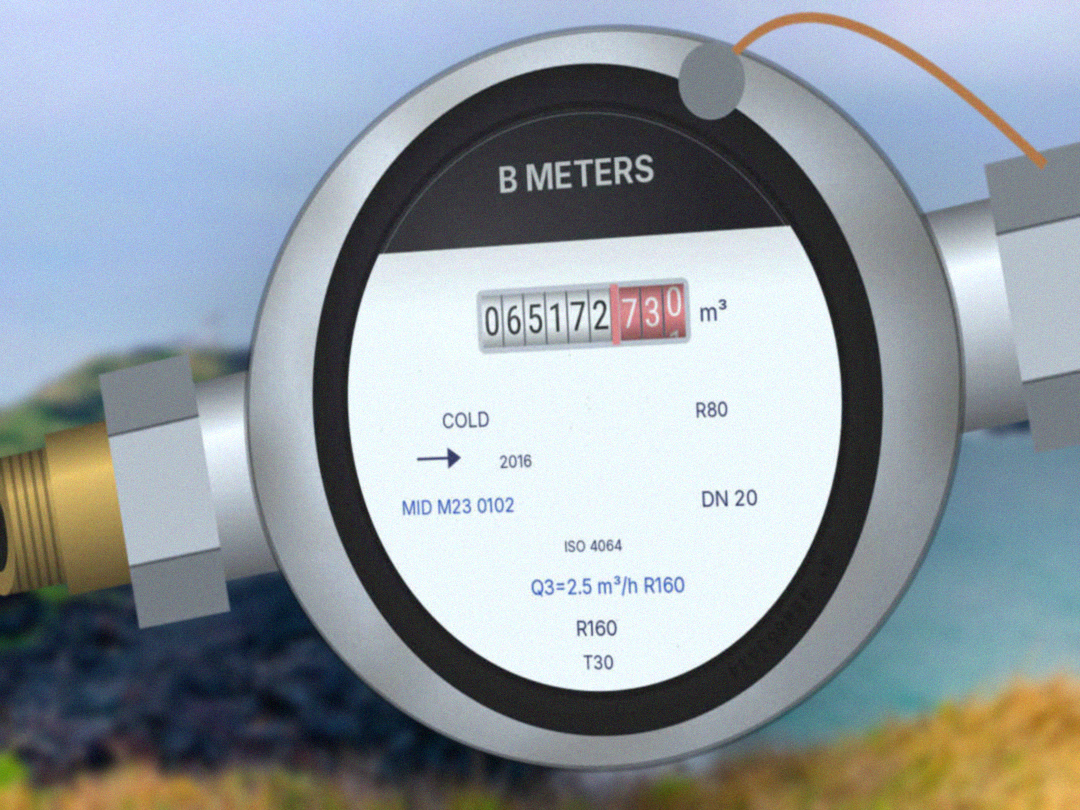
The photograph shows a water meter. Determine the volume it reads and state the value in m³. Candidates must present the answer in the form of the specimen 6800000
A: 65172.730
